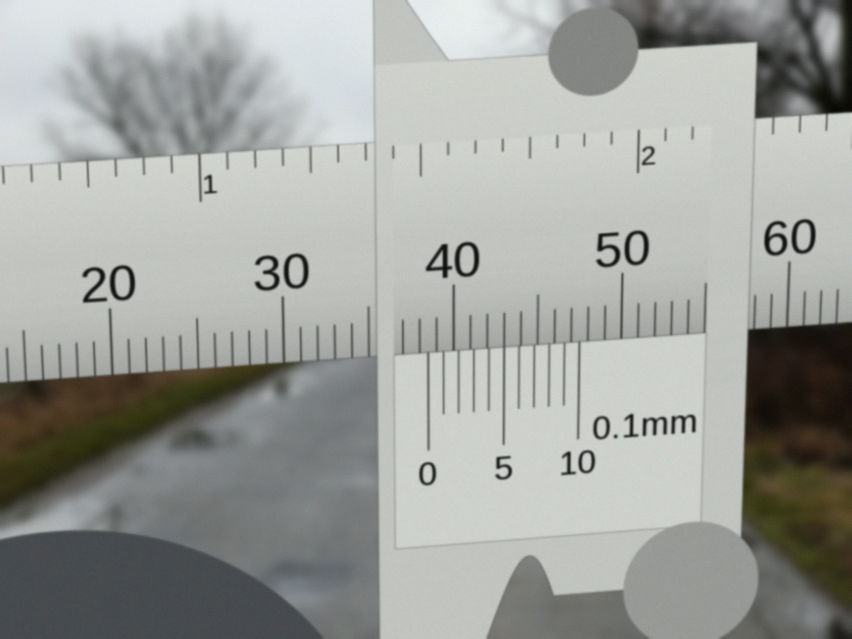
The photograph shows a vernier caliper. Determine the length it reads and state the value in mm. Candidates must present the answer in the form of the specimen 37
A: 38.5
